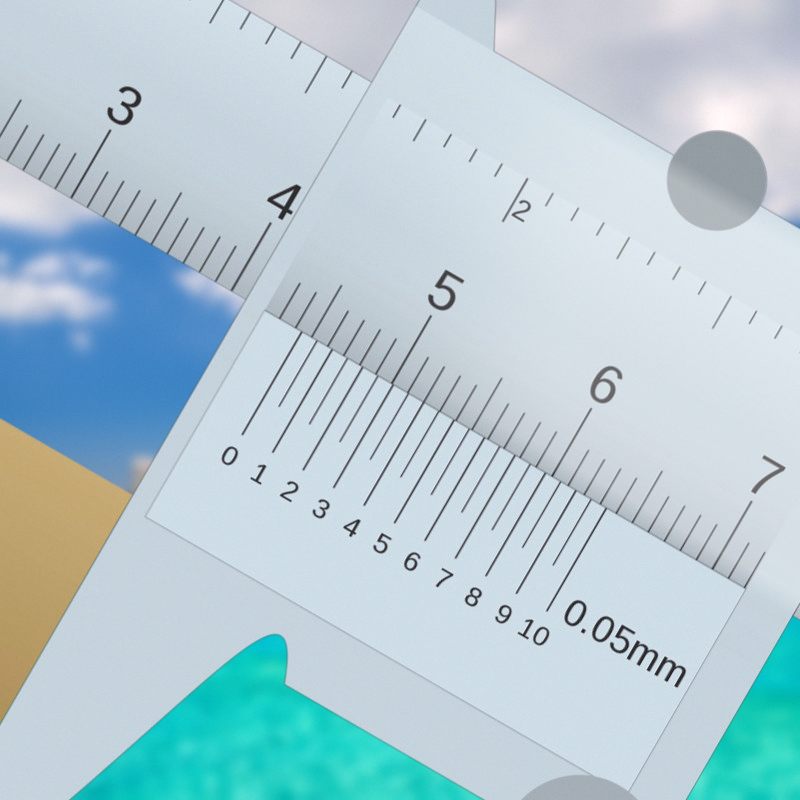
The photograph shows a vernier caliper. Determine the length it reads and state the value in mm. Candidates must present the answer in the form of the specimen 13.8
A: 44.4
